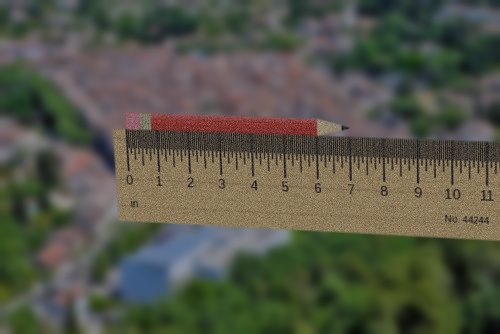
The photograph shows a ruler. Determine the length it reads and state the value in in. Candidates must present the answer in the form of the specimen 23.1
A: 7
